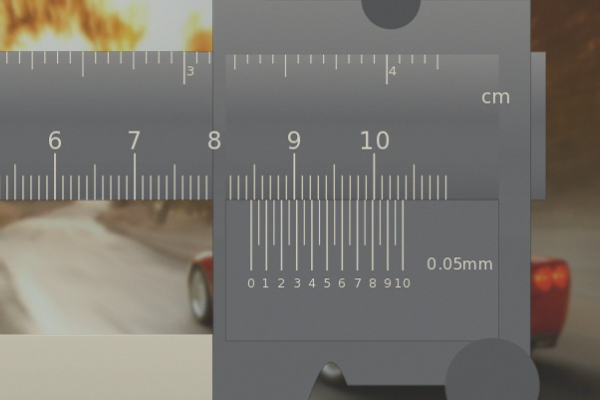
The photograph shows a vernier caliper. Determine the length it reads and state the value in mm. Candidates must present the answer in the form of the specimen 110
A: 84.6
